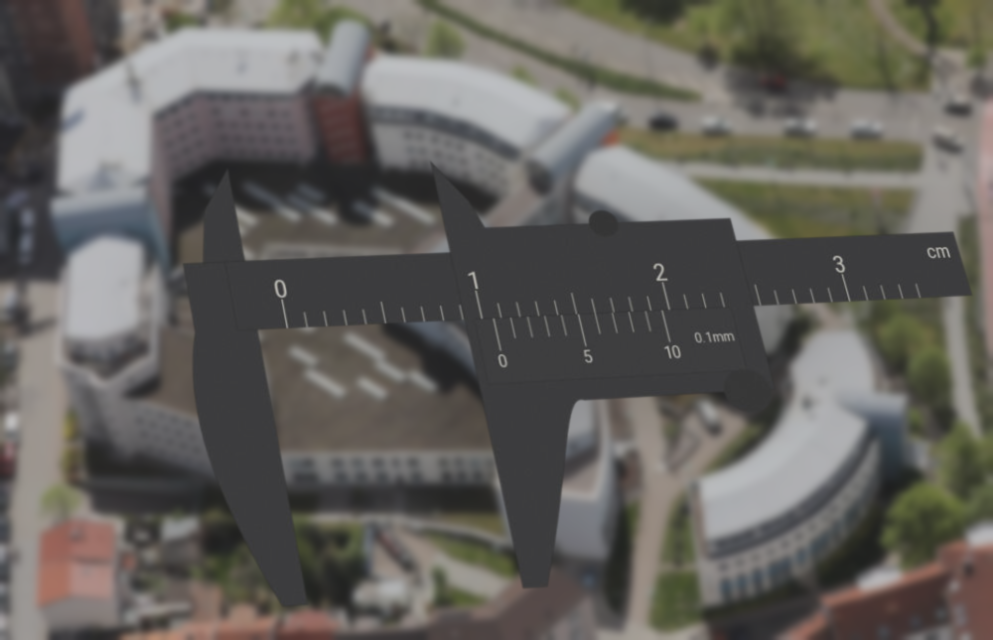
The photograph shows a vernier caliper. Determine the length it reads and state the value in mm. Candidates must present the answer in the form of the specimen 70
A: 10.6
